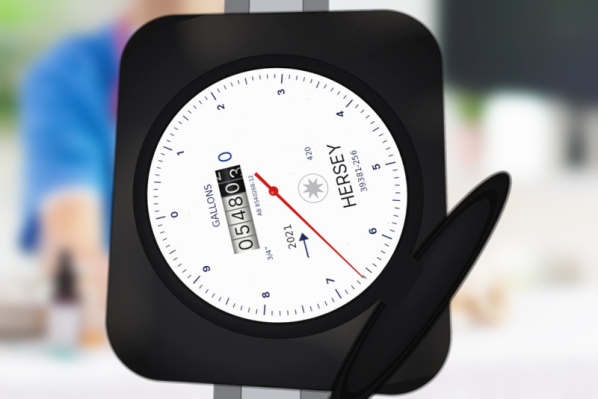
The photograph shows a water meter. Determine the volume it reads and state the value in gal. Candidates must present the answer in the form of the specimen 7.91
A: 548026.6
